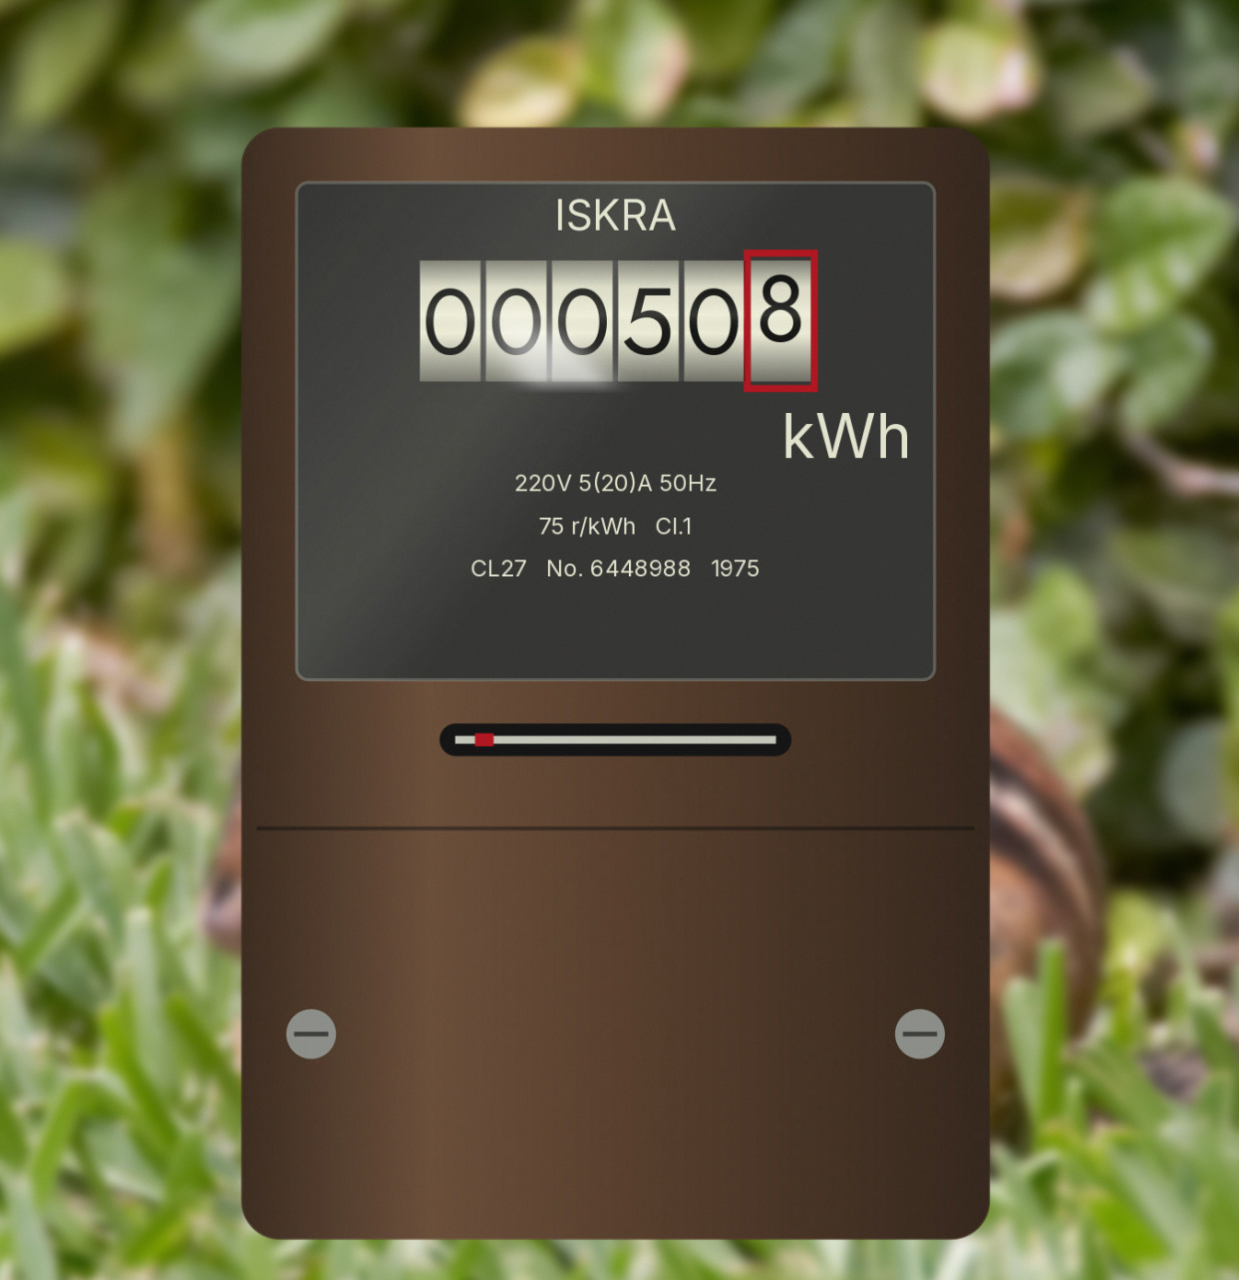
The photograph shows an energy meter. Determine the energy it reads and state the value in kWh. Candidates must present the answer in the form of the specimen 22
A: 50.8
